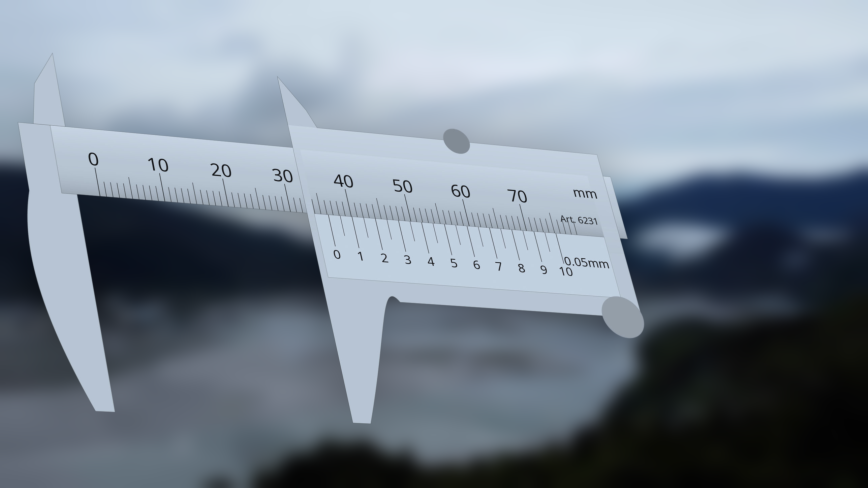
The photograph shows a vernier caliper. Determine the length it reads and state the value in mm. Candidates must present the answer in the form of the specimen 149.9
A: 36.2
